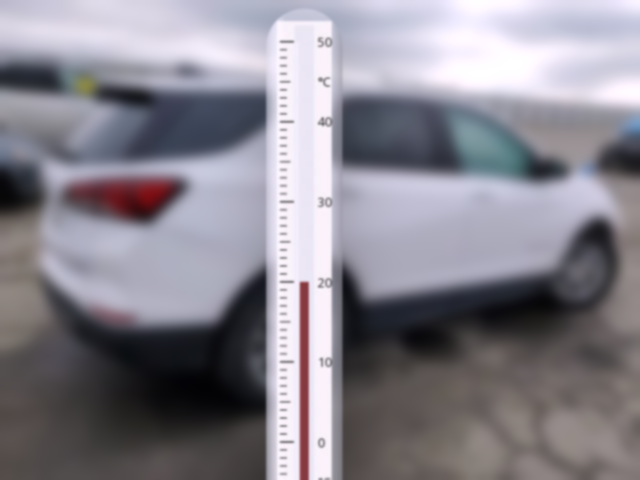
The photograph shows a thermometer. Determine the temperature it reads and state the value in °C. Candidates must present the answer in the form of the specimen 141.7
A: 20
